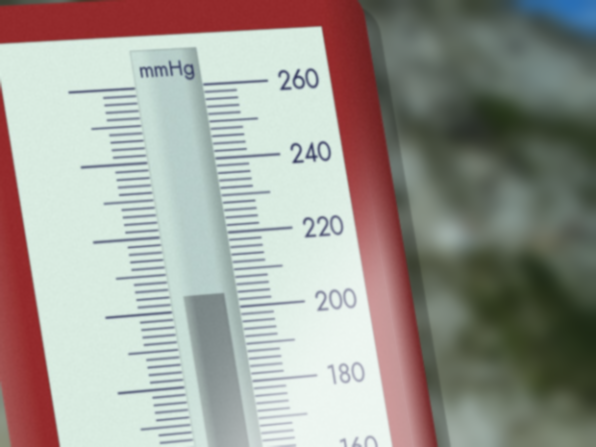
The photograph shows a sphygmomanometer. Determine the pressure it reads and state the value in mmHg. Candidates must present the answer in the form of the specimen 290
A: 204
